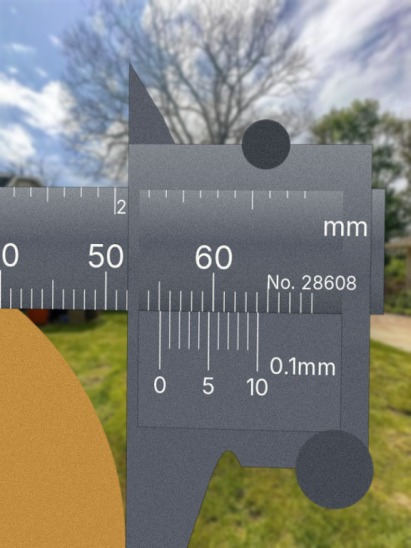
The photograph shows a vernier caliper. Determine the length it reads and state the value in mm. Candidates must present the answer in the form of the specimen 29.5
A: 55.1
